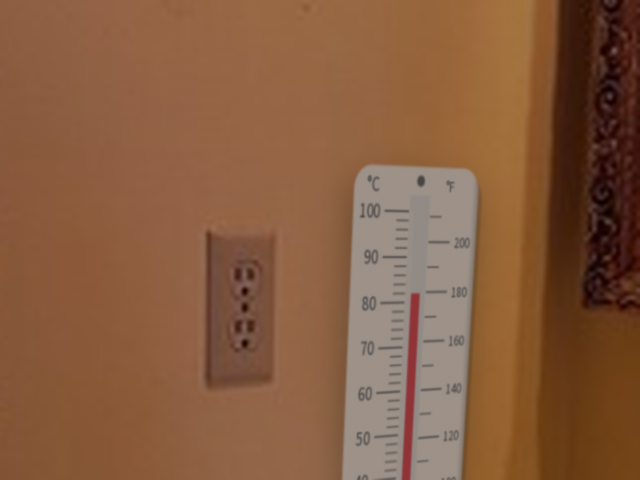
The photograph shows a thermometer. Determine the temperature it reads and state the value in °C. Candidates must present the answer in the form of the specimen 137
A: 82
